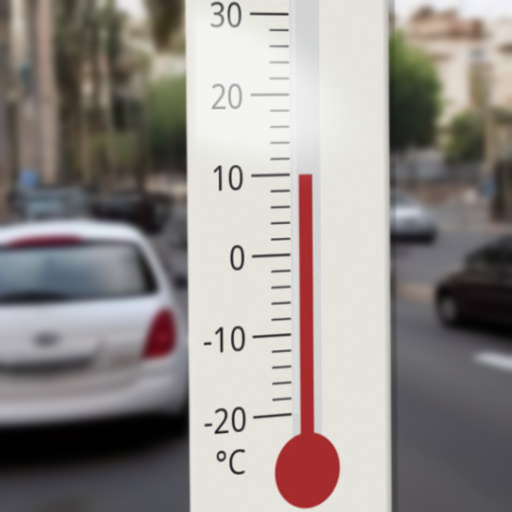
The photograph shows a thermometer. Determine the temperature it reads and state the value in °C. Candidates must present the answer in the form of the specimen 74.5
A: 10
